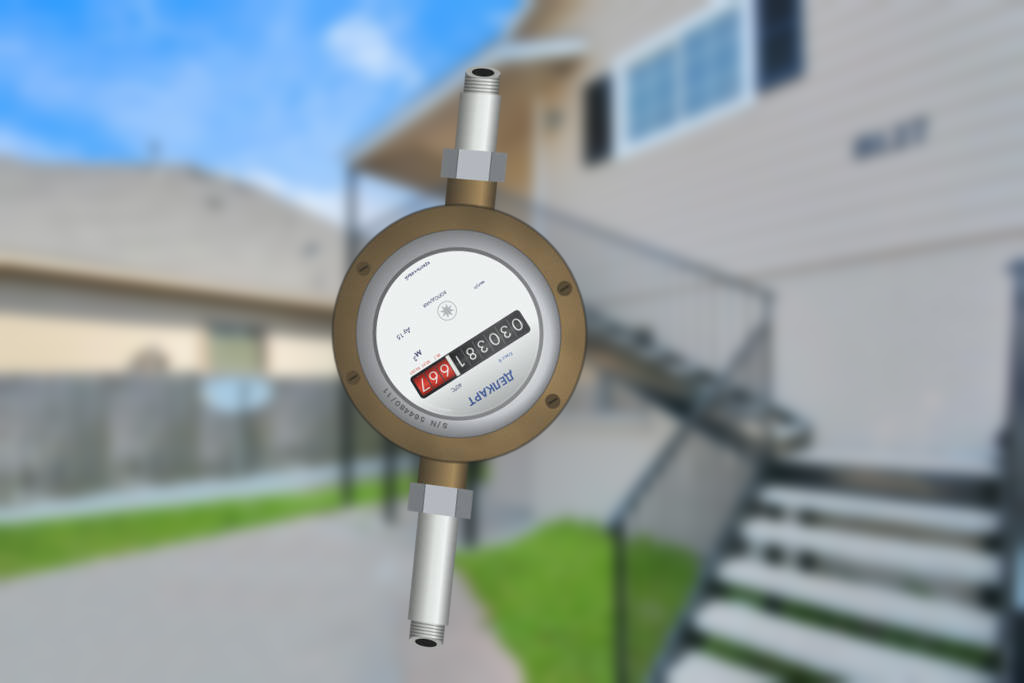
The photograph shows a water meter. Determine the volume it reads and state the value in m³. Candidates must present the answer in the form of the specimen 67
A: 30381.667
